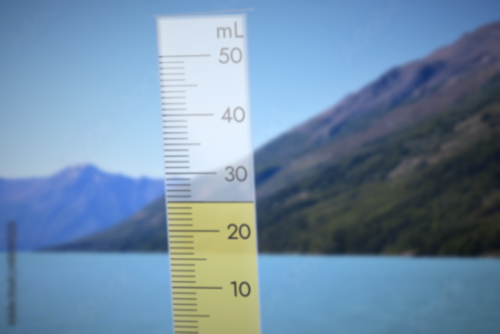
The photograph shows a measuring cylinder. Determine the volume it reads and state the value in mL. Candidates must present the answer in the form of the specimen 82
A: 25
